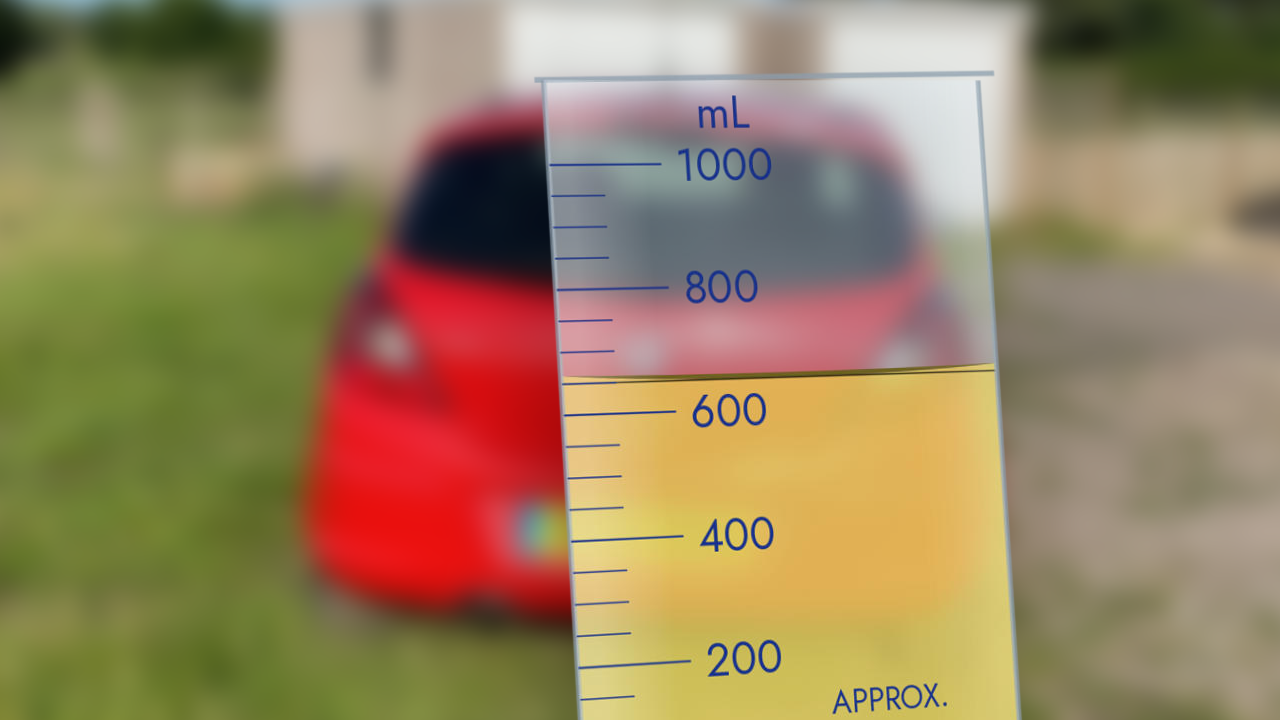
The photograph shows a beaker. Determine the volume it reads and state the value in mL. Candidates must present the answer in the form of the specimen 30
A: 650
